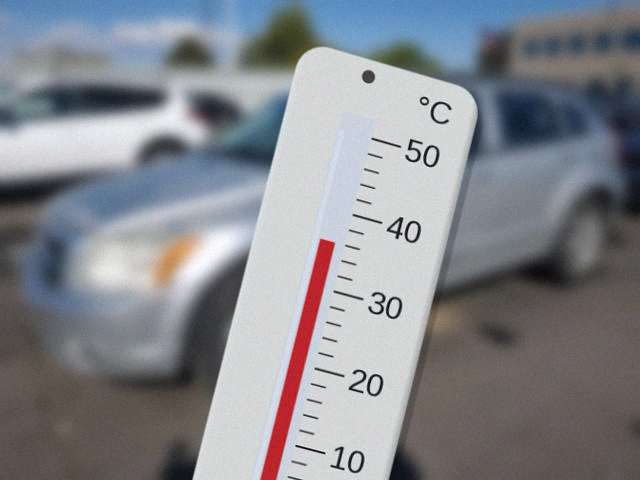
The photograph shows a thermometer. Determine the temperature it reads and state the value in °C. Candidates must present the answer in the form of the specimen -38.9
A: 36
